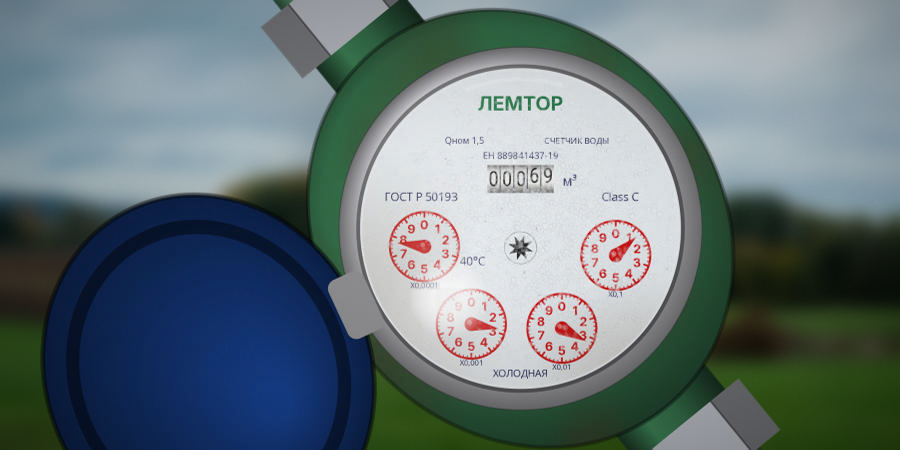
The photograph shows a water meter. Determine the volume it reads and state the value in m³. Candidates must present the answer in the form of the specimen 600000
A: 69.1327
